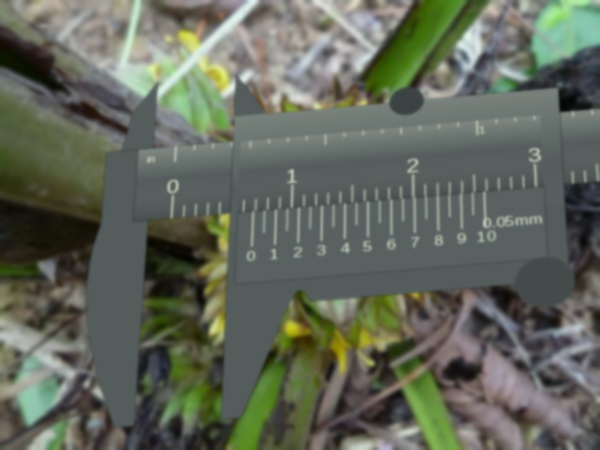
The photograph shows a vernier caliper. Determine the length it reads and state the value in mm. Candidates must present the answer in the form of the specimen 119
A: 6.8
